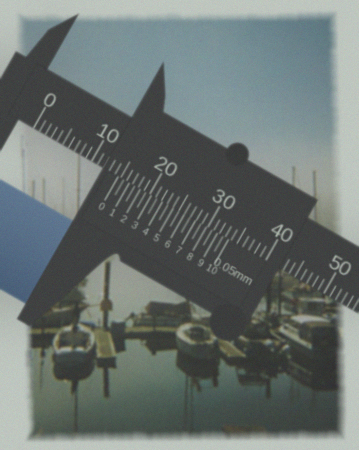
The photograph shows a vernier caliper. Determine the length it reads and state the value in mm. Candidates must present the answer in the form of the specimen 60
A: 14.6
